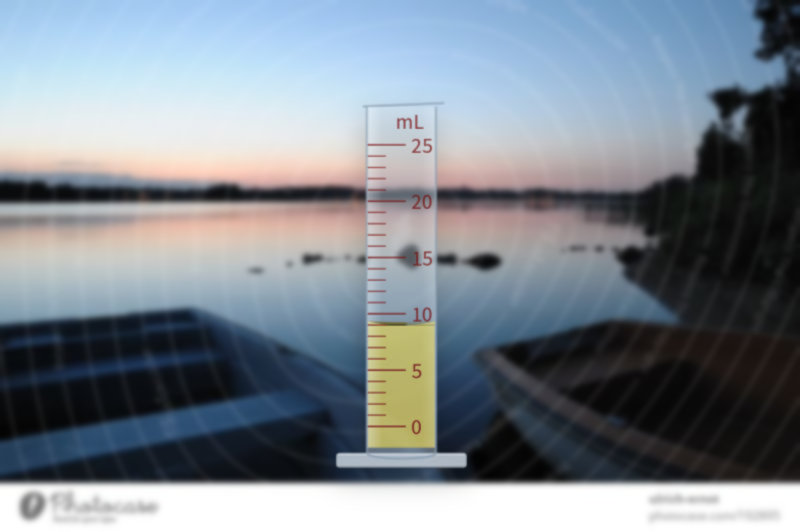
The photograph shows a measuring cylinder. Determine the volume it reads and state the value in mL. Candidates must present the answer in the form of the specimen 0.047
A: 9
